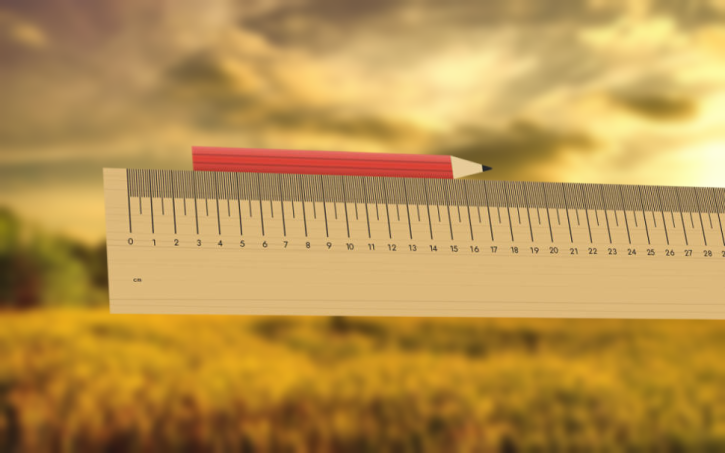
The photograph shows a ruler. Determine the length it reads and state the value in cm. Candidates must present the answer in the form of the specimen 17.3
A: 14.5
